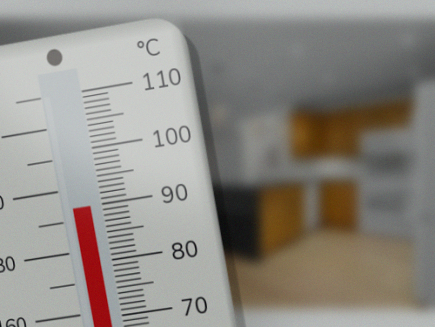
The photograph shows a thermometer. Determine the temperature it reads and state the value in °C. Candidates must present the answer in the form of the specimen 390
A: 90
